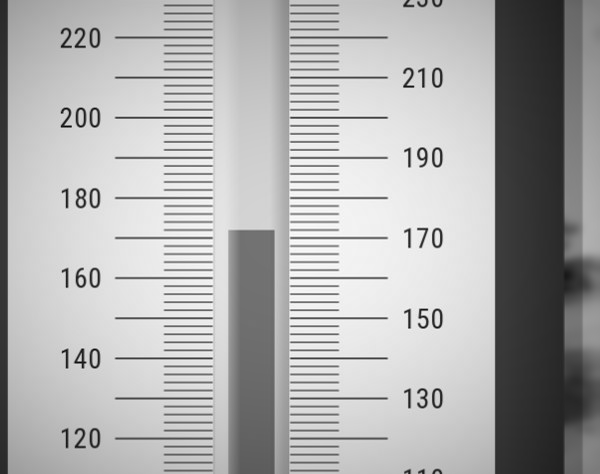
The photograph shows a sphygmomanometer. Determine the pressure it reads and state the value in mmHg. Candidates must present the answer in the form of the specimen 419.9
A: 172
